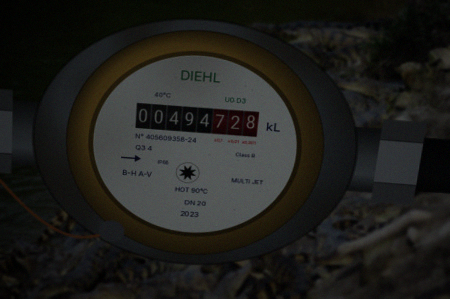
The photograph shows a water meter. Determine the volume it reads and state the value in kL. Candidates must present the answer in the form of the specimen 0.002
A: 494.728
